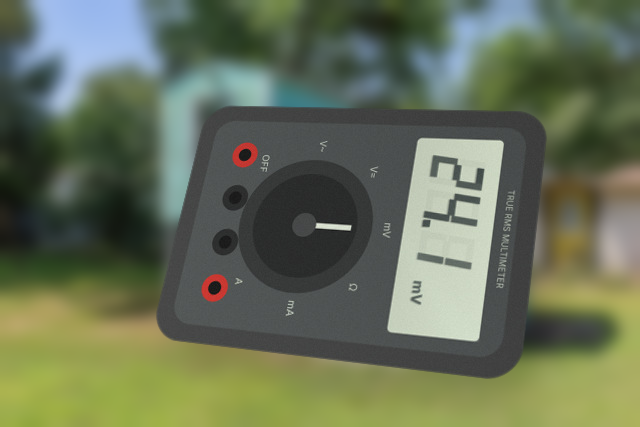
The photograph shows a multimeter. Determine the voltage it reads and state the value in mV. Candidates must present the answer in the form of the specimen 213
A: 24.1
